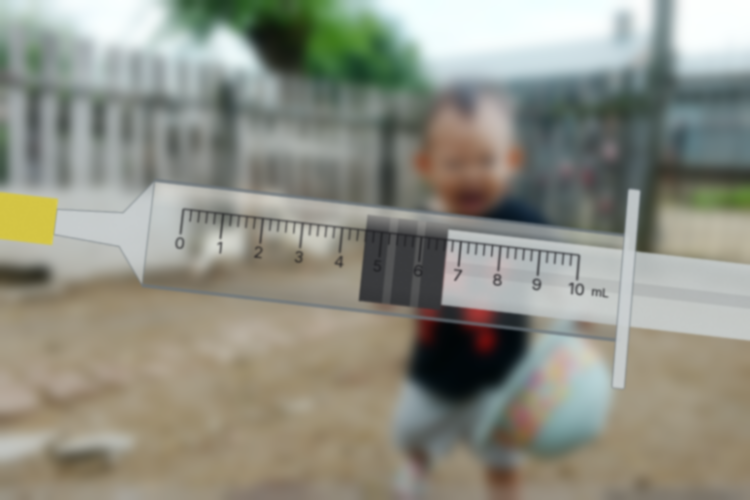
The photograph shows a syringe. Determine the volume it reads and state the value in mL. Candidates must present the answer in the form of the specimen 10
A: 4.6
